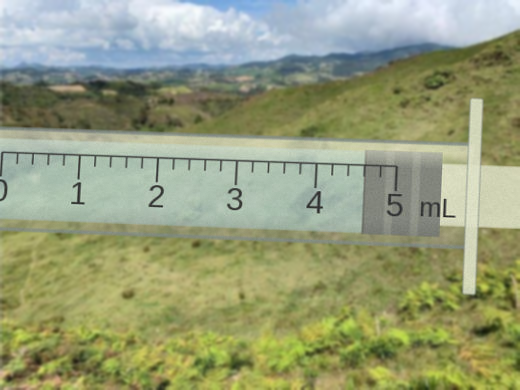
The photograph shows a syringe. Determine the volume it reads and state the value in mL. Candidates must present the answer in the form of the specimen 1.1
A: 4.6
